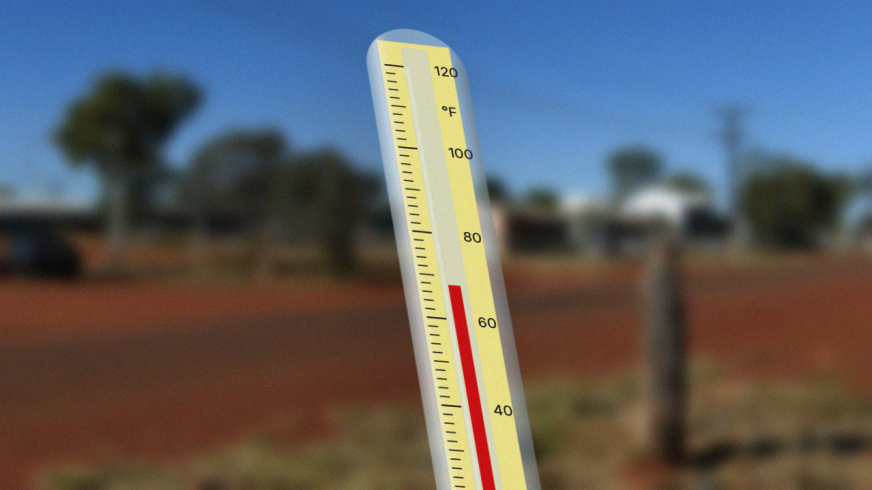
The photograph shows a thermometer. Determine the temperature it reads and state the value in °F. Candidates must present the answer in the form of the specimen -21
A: 68
